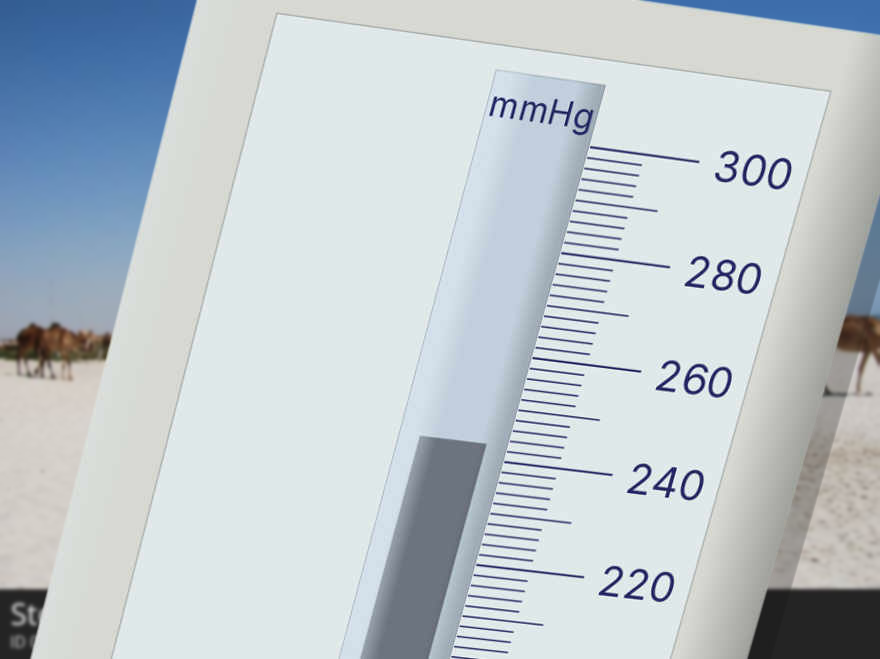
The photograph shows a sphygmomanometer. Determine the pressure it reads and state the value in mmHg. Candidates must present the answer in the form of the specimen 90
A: 243
